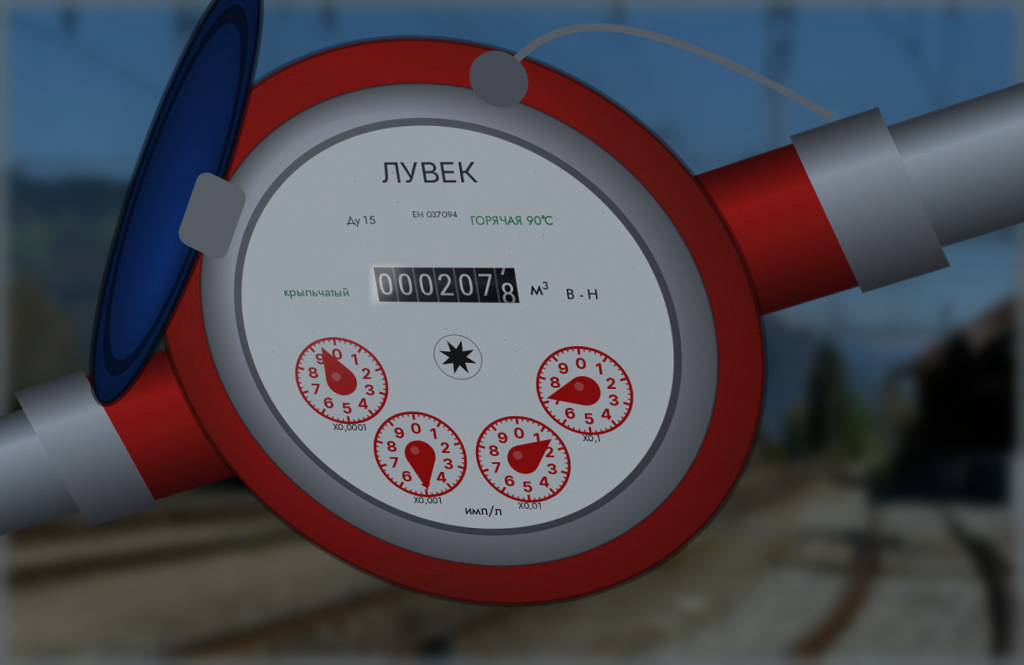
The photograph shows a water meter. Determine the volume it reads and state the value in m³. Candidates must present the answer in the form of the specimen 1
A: 2077.7149
